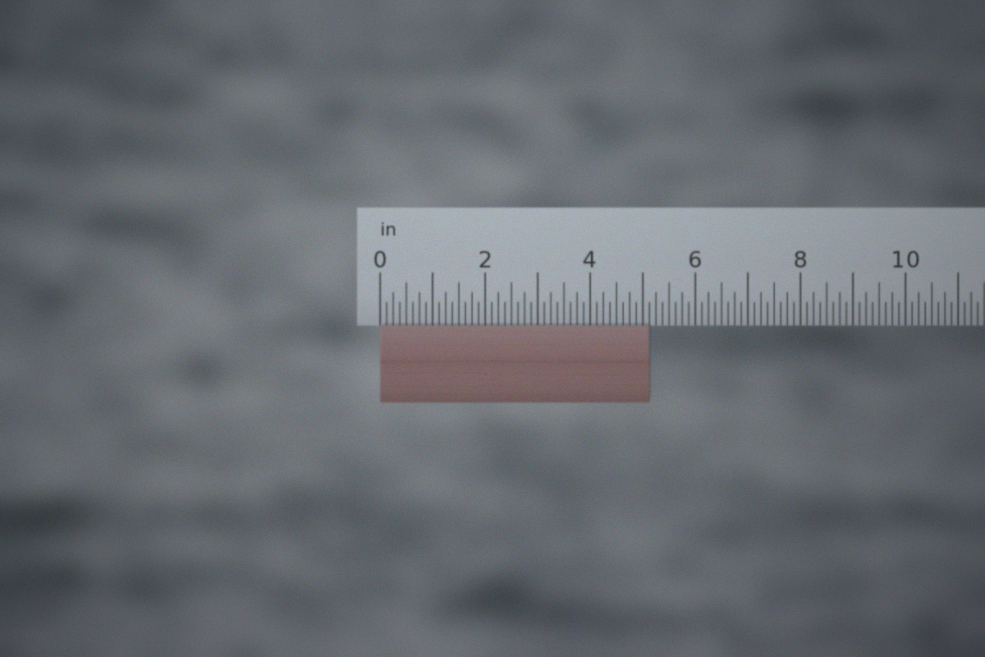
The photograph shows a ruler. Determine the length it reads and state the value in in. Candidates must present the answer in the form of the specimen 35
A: 5.125
